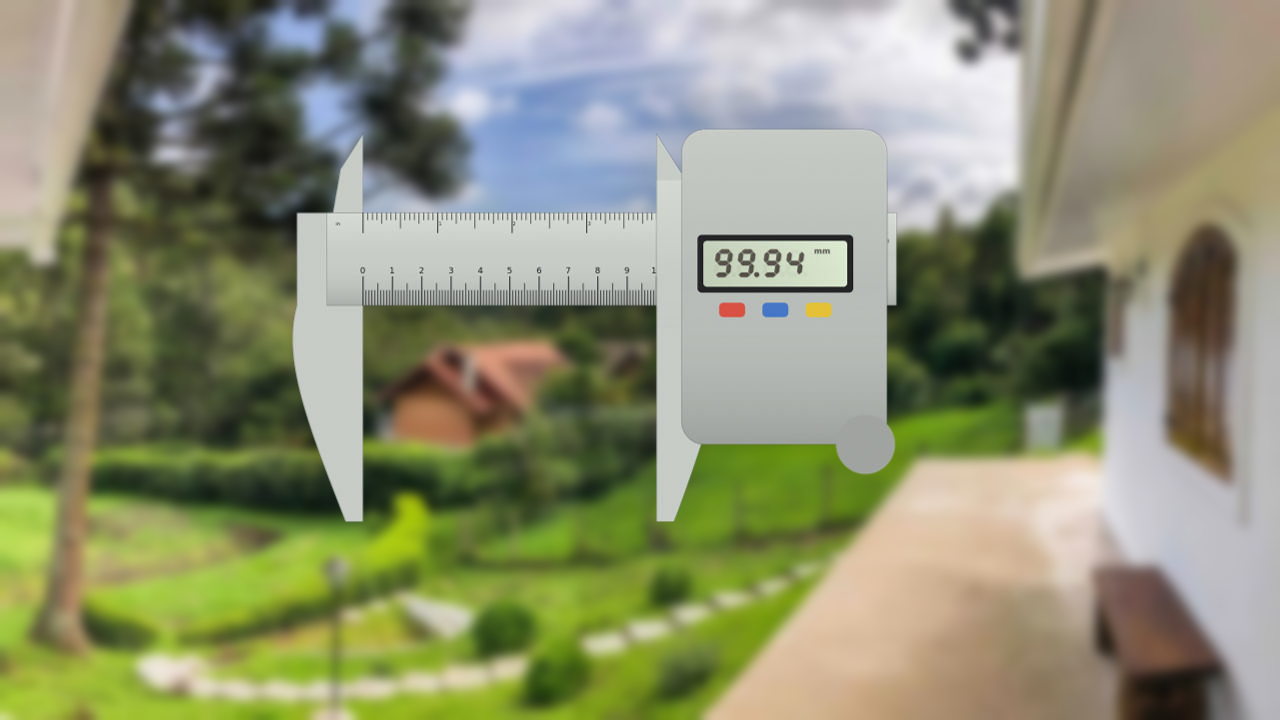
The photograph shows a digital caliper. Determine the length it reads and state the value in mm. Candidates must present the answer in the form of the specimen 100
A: 99.94
